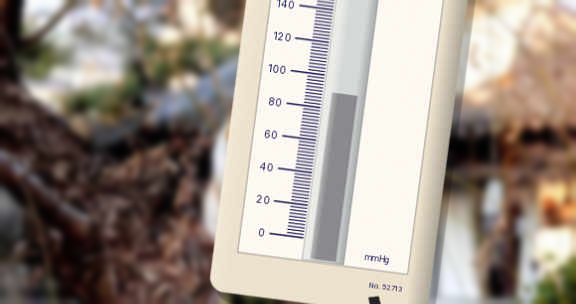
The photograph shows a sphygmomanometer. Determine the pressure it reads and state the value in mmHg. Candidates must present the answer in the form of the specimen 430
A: 90
